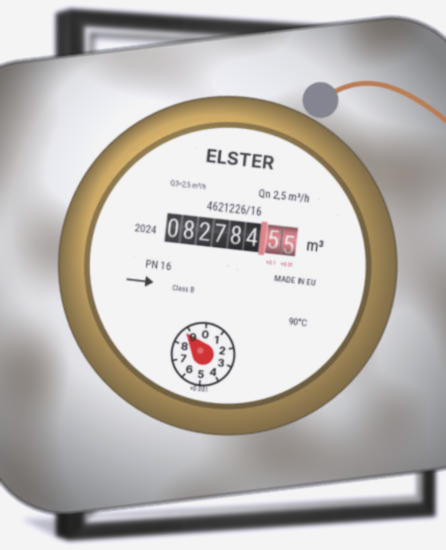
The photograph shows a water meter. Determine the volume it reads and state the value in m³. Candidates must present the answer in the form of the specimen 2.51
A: 82784.548
